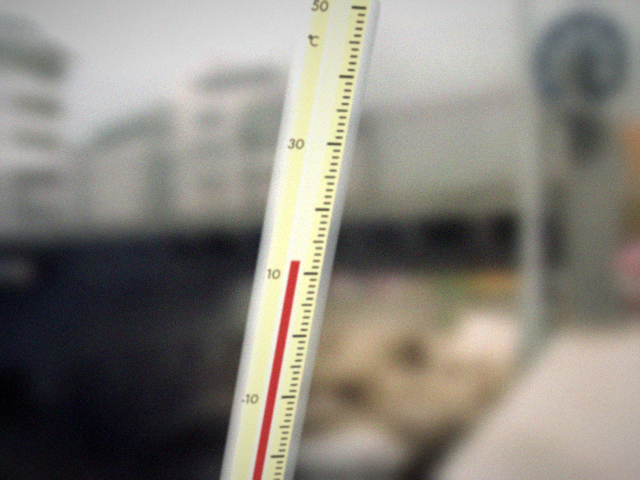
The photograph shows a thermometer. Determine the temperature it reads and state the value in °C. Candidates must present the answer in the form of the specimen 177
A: 12
